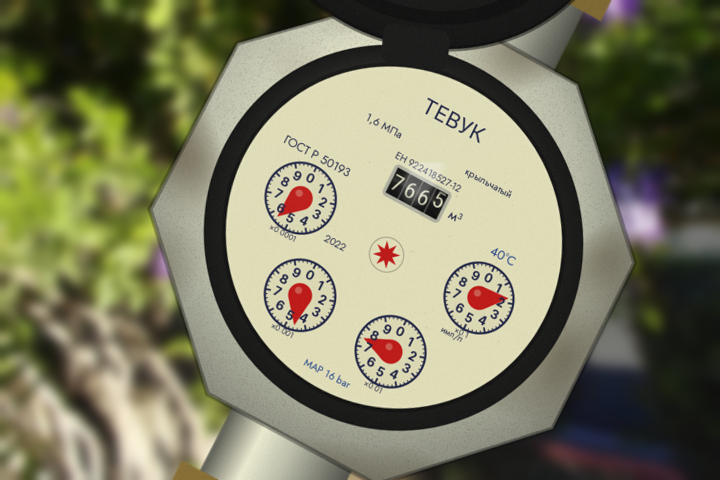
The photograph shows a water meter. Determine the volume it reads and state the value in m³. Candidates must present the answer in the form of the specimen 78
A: 7665.1745
